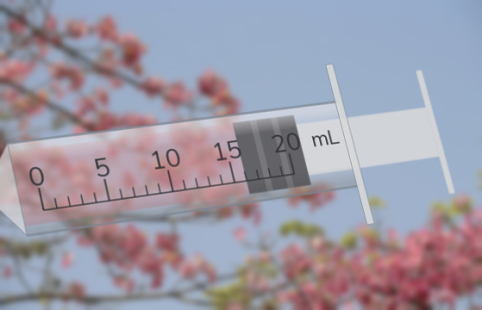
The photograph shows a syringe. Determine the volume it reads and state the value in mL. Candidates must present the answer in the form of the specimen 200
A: 16
